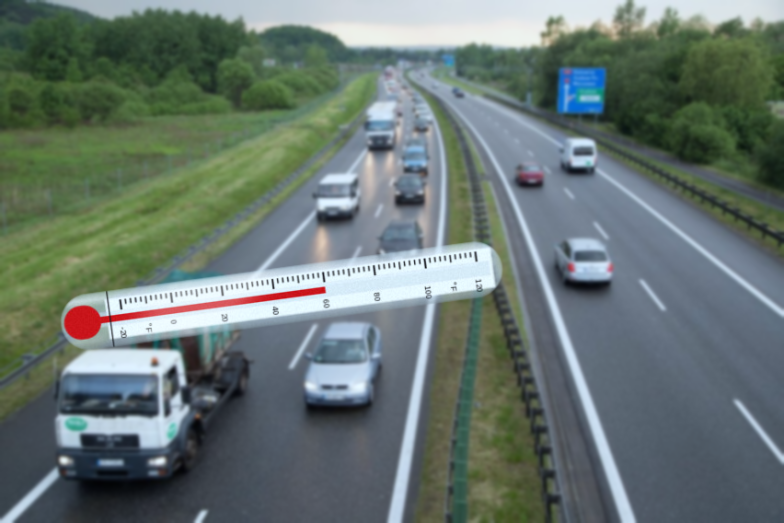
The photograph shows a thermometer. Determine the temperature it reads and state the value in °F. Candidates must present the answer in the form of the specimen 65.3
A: 60
